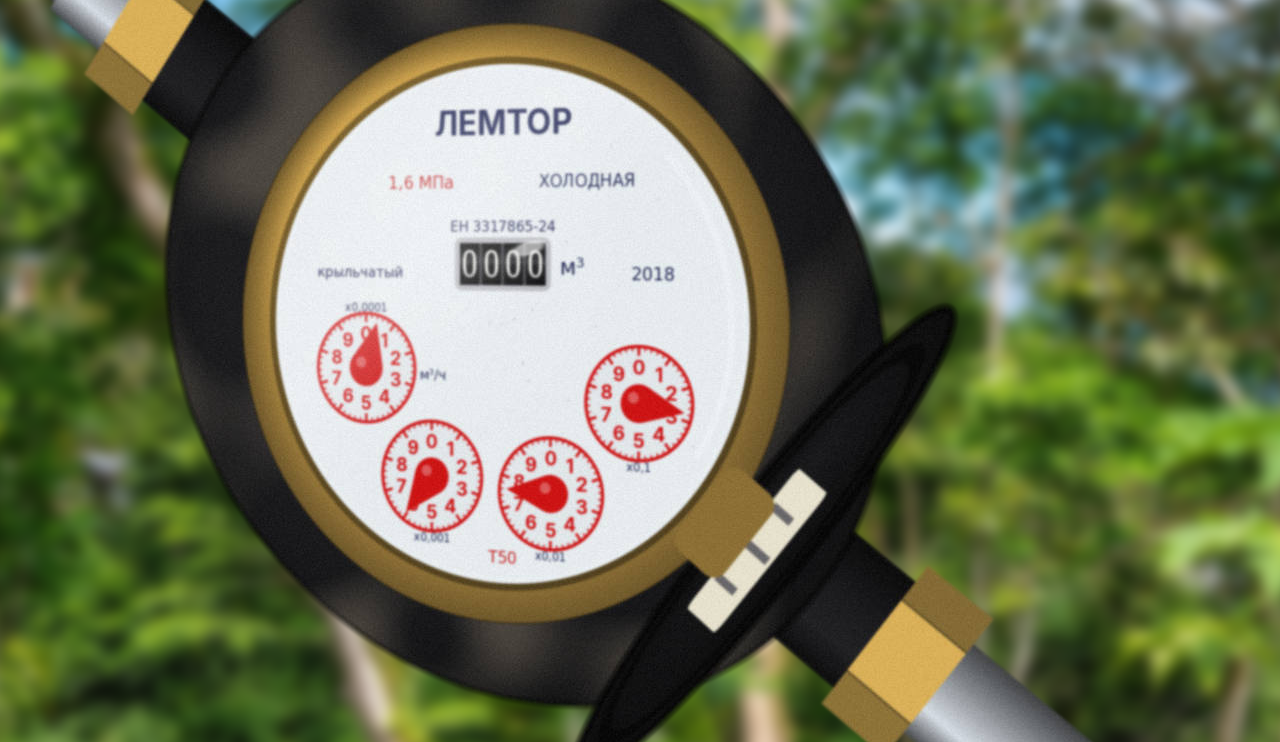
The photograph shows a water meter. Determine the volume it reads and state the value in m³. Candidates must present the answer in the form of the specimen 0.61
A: 0.2760
